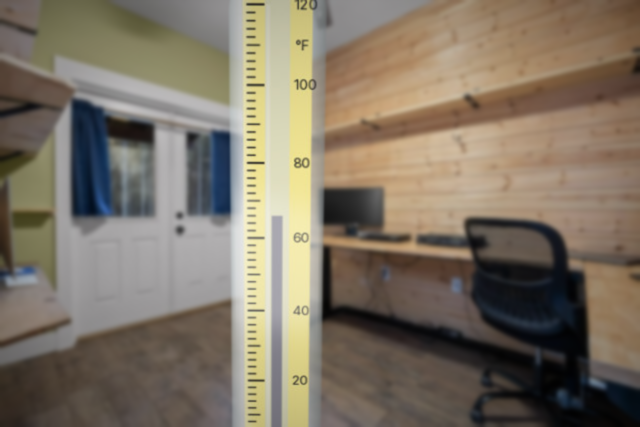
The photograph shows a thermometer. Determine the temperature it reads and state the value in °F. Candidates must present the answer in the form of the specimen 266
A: 66
